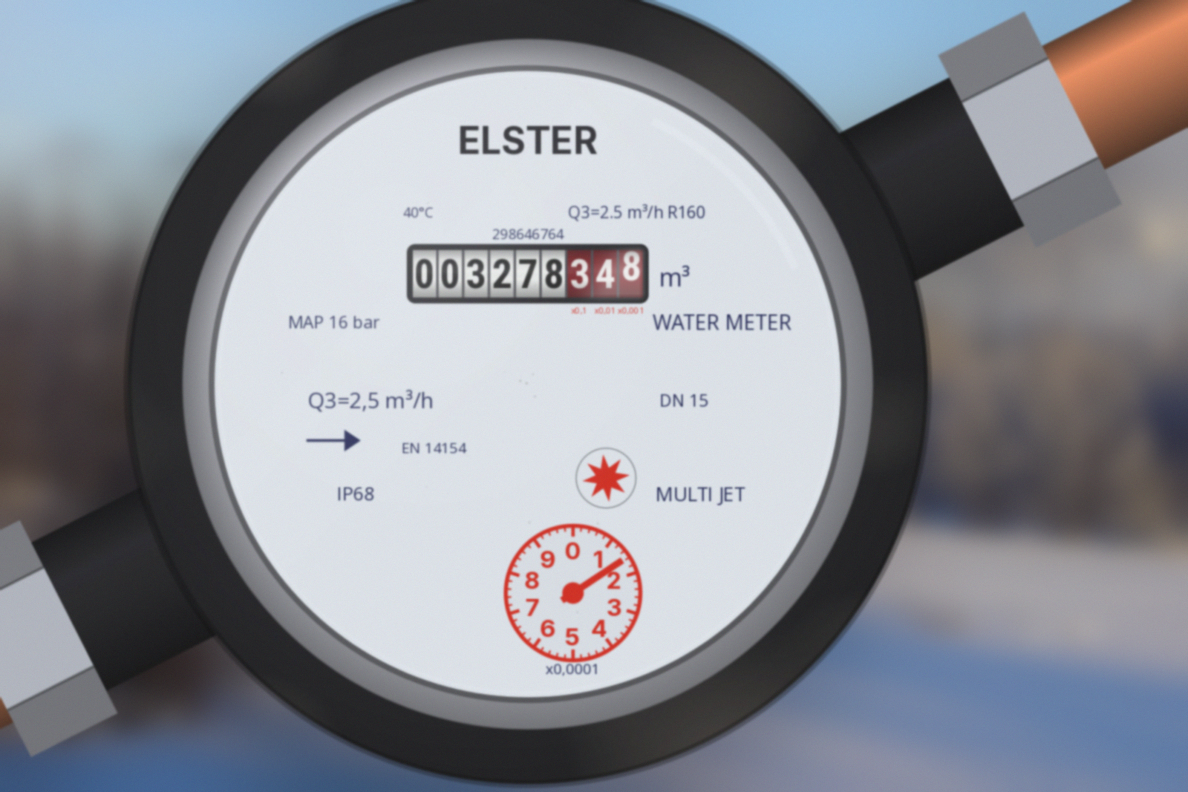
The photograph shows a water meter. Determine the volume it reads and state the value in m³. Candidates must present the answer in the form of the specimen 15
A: 3278.3481
